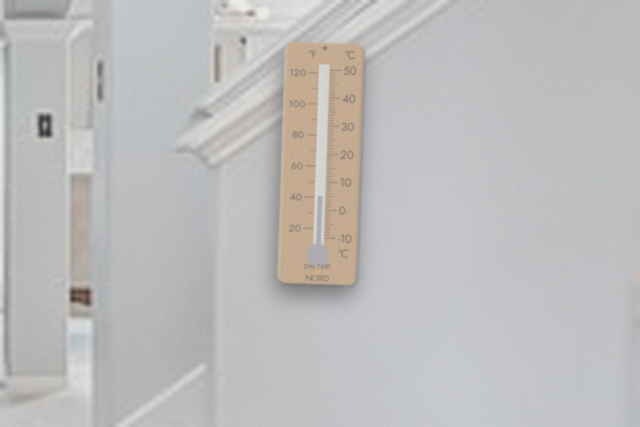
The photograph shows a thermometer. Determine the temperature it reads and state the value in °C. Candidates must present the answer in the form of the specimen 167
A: 5
